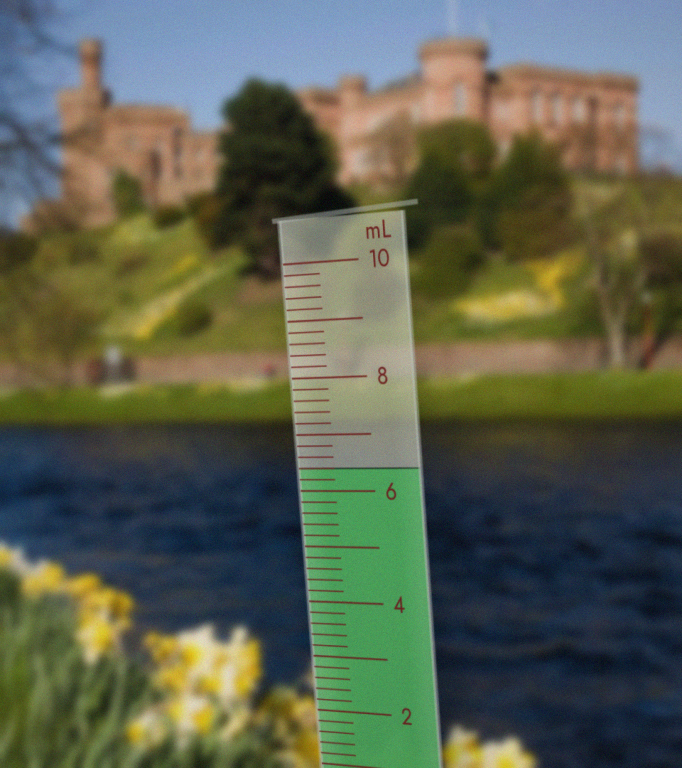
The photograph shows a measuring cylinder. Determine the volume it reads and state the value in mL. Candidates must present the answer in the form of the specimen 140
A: 6.4
